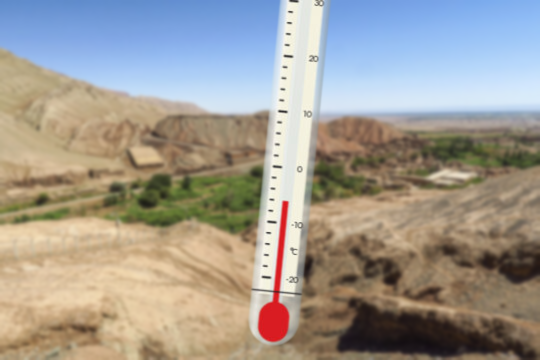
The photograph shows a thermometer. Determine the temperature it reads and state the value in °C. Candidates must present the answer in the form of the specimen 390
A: -6
